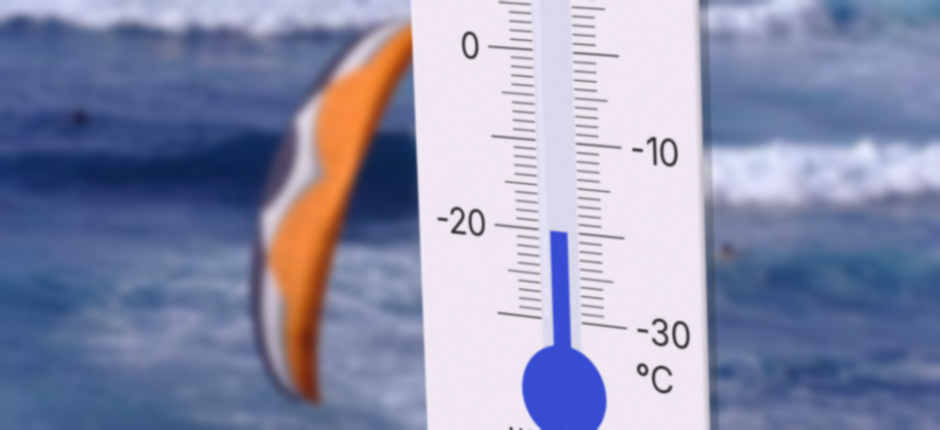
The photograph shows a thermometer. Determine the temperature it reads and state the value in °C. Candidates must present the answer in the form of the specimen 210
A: -20
